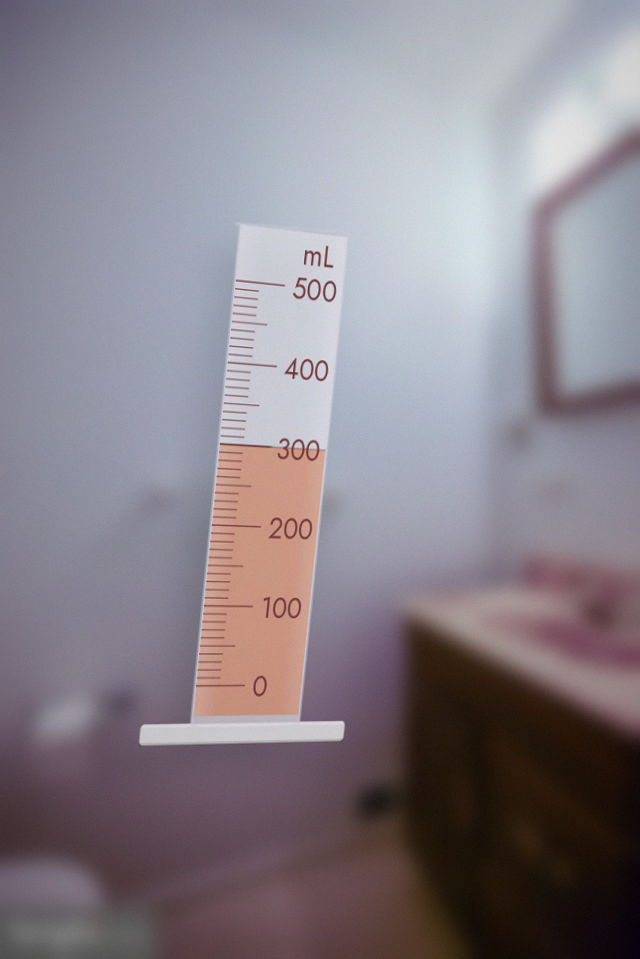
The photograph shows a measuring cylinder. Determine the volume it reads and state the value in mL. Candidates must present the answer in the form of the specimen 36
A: 300
